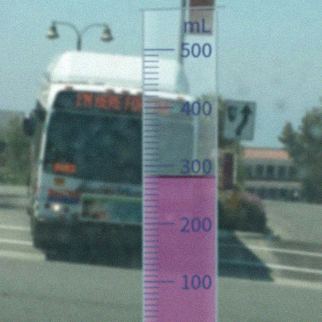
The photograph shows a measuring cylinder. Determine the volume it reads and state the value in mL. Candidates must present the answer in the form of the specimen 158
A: 280
